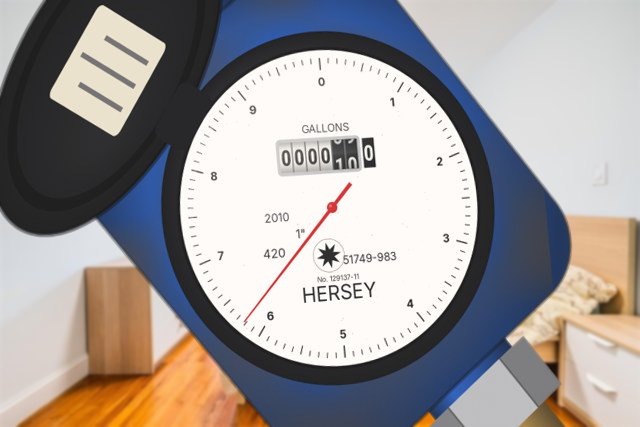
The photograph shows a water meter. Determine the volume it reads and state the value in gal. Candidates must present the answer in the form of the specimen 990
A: 96.2
